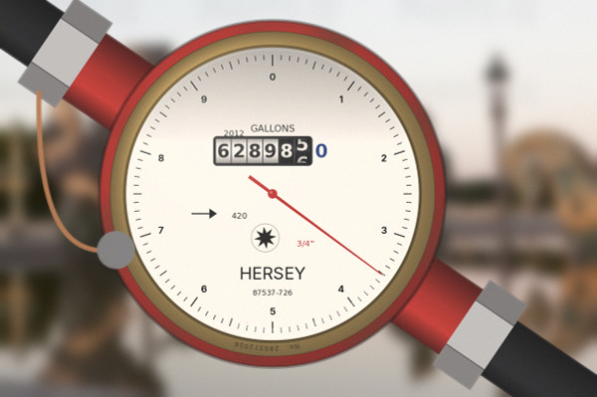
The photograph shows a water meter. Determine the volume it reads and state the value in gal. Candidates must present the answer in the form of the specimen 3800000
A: 6289853.5
